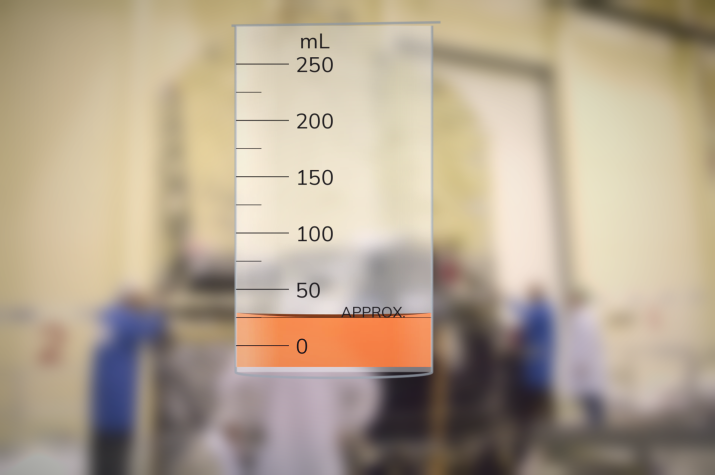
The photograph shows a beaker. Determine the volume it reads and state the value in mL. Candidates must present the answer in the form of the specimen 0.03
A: 25
